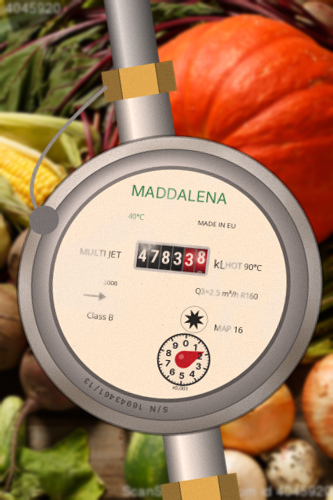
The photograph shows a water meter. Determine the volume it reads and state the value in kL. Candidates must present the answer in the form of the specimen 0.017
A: 4783.381
